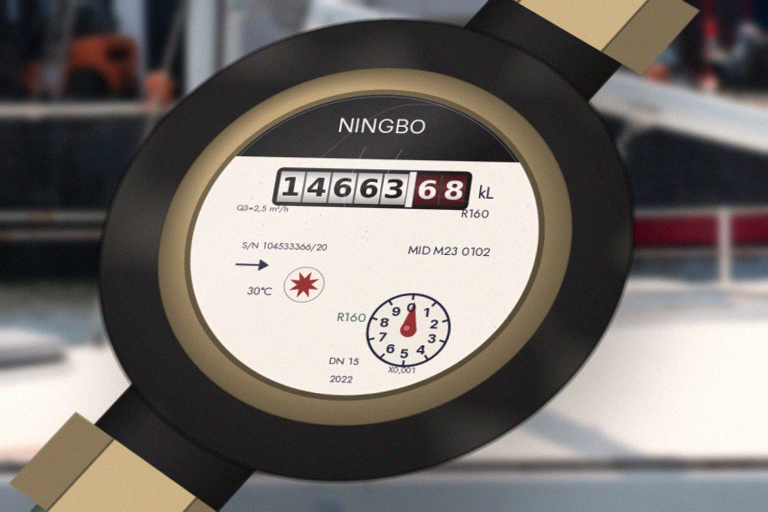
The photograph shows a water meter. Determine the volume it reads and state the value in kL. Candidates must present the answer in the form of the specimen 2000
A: 14663.680
